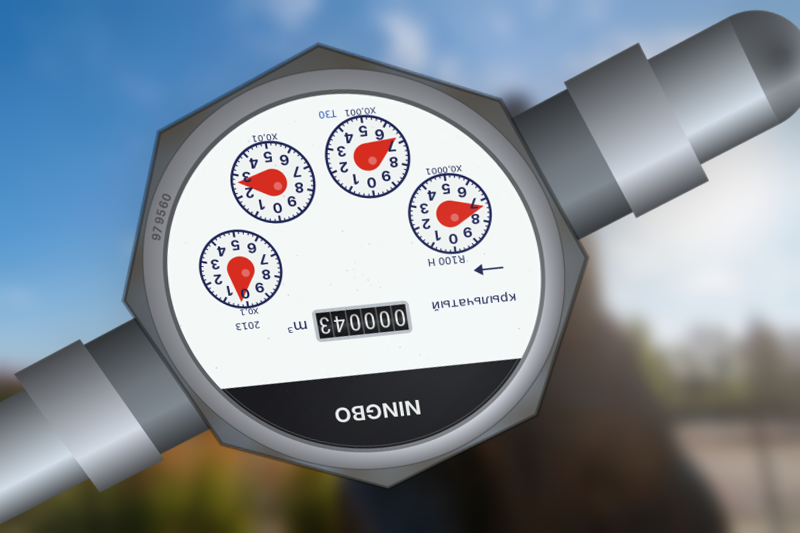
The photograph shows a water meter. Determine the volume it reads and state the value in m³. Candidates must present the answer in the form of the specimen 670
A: 43.0267
